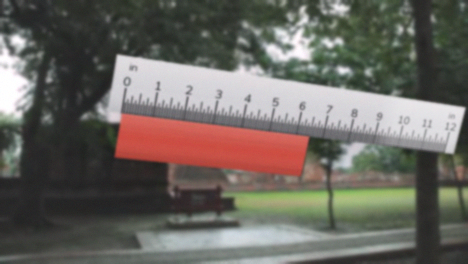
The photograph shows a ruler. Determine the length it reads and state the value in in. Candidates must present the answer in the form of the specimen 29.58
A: 6.5
